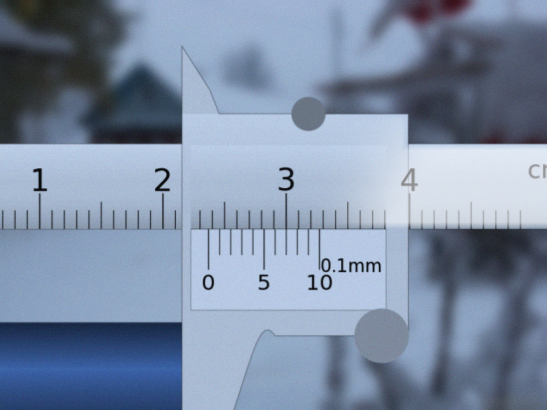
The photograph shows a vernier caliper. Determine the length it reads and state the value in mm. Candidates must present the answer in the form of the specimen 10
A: 23.7
